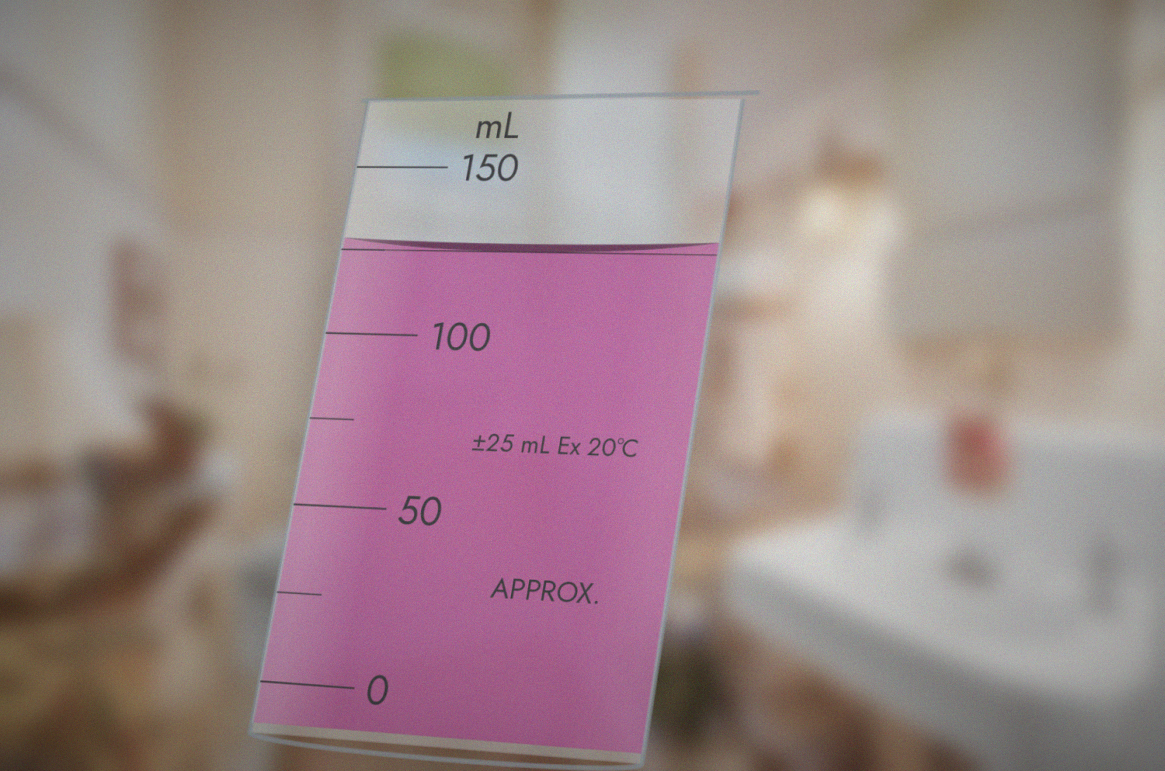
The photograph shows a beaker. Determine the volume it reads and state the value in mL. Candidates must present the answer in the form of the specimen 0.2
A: 125
